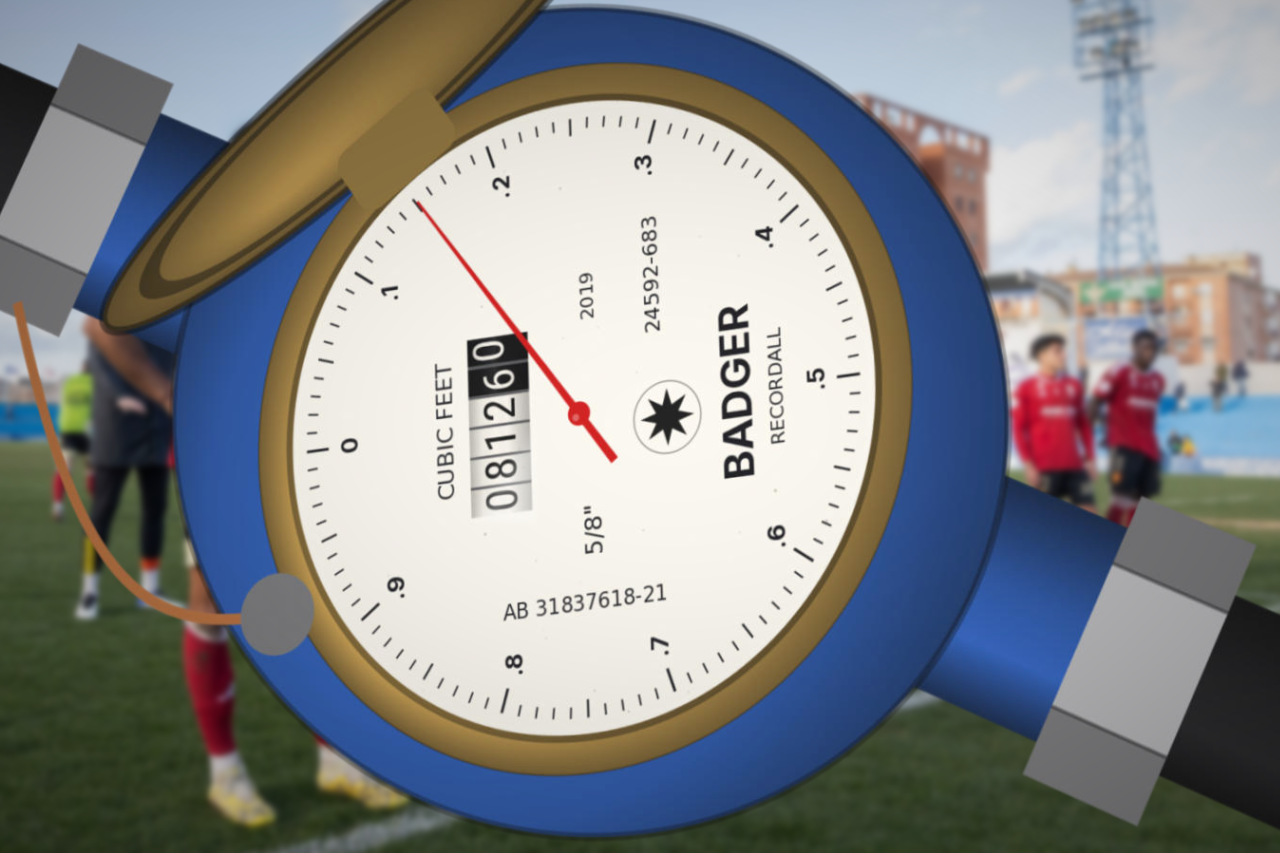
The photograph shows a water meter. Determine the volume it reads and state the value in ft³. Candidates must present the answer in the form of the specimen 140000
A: 81260.15
